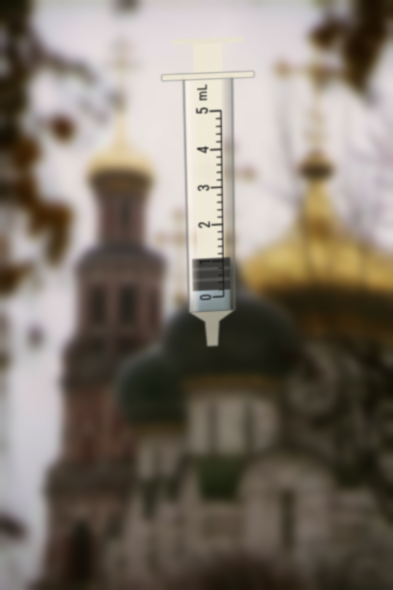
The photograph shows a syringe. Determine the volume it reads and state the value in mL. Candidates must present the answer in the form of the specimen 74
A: 0.2
